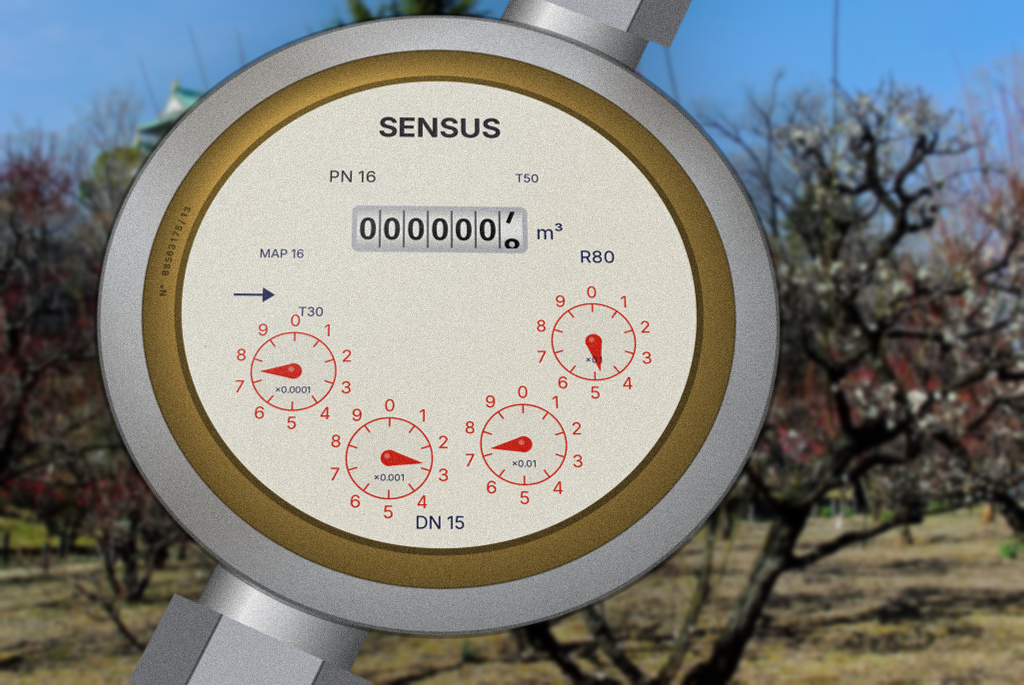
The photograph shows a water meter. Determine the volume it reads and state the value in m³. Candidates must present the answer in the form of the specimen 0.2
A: 7.4727
